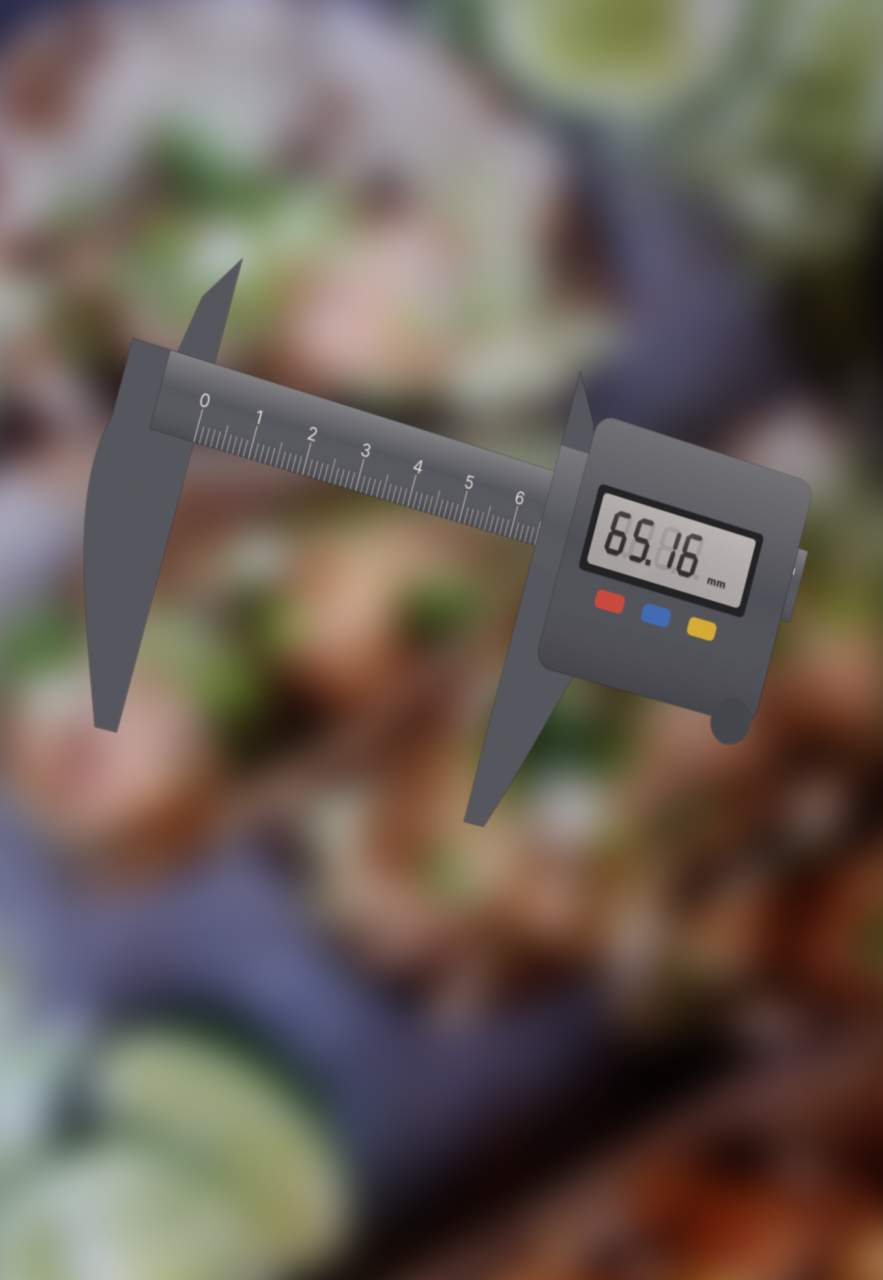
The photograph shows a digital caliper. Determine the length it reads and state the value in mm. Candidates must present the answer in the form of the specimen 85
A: 65.16
